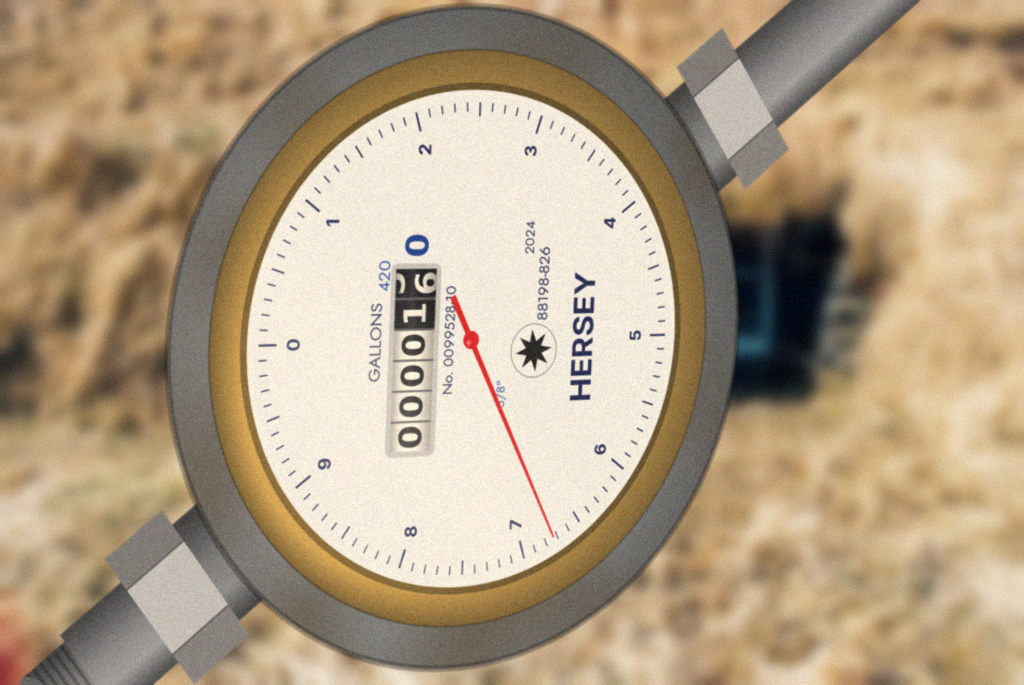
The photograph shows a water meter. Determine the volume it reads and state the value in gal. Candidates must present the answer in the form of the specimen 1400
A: 156.7
